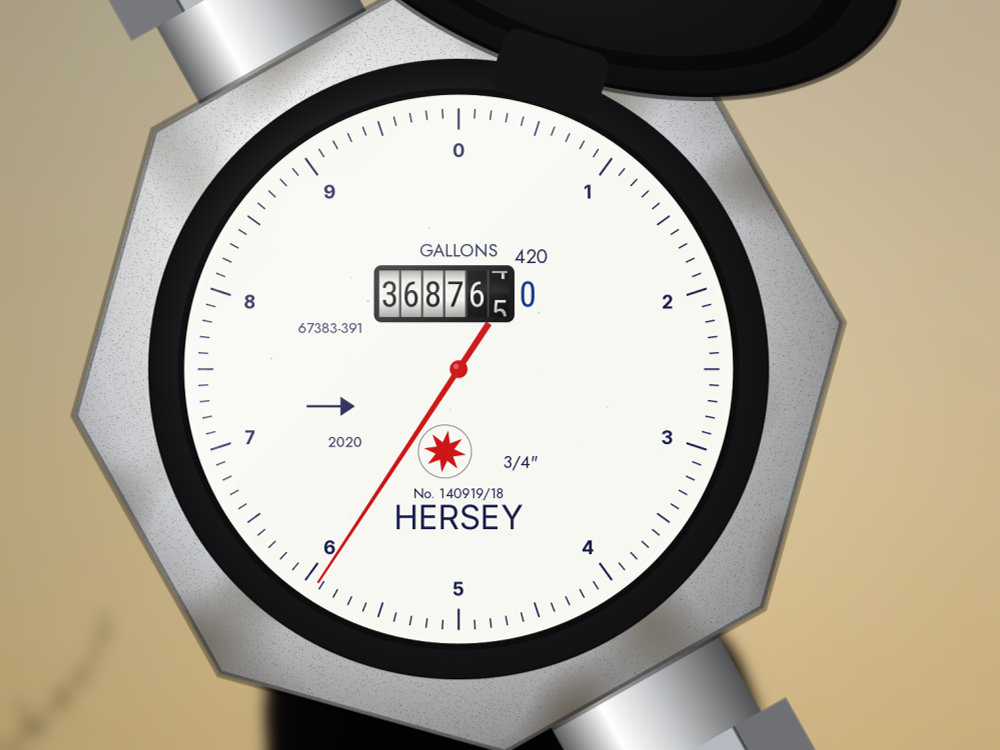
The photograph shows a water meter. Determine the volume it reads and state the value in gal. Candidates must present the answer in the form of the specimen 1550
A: 3687645.9
